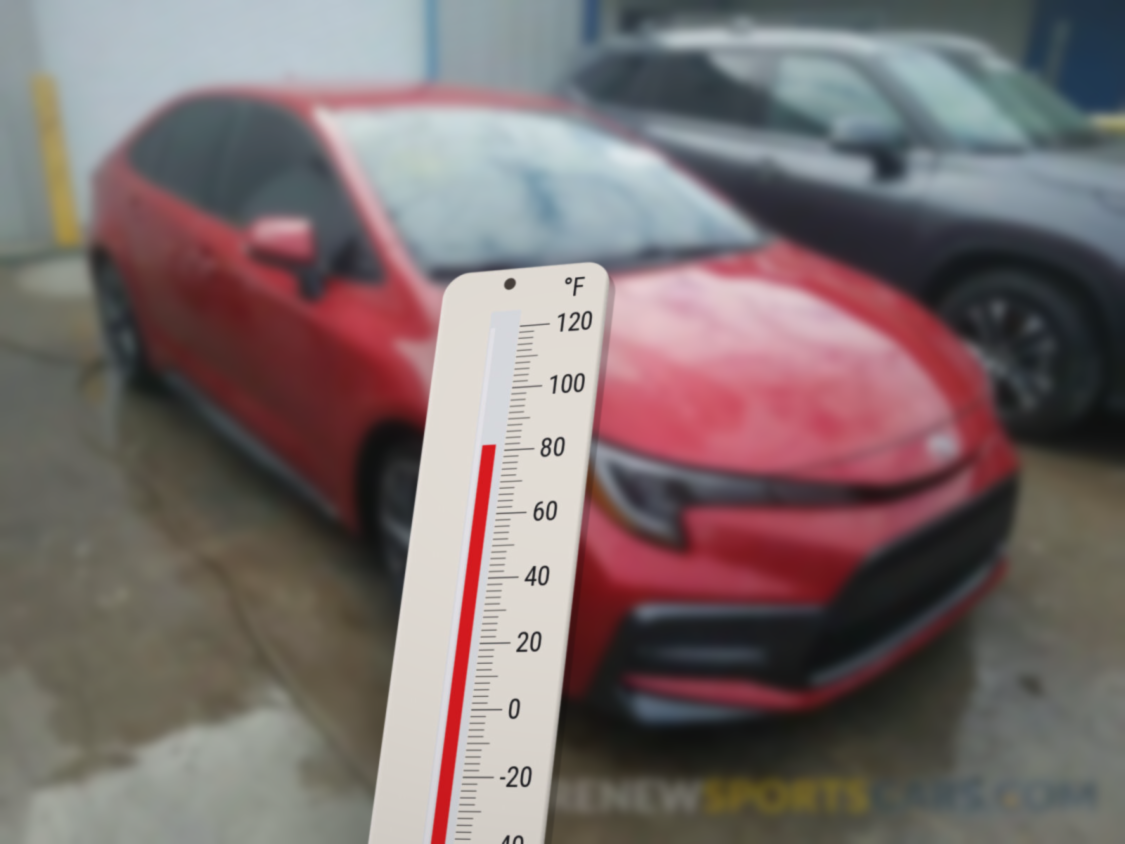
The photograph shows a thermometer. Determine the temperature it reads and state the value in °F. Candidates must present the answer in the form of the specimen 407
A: 82
